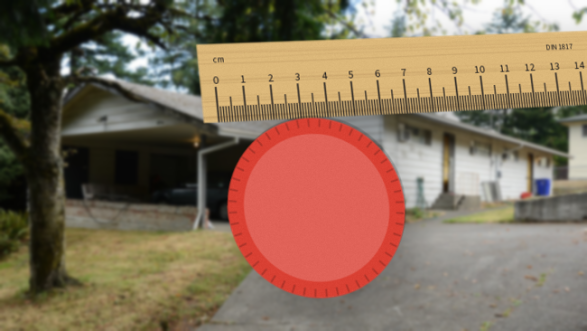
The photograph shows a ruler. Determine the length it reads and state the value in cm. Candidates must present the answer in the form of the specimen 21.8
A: 6.5
